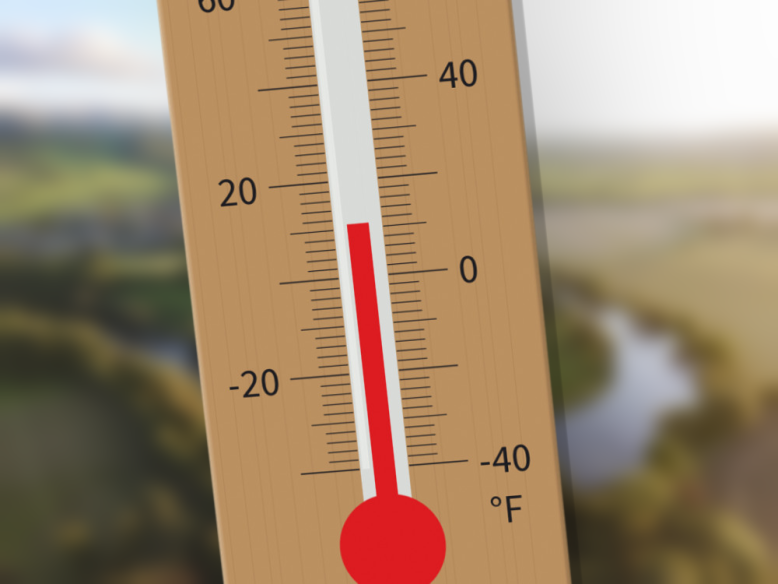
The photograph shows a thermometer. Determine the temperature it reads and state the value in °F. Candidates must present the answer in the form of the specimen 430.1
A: 11
